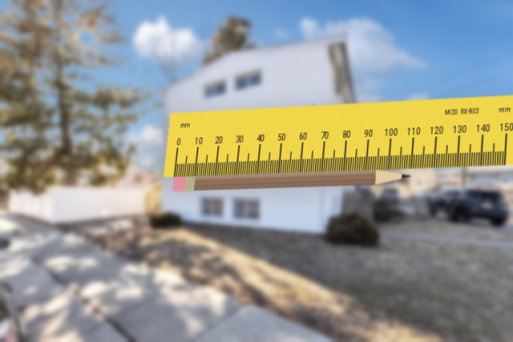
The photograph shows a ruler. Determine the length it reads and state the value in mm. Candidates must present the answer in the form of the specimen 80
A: 110
